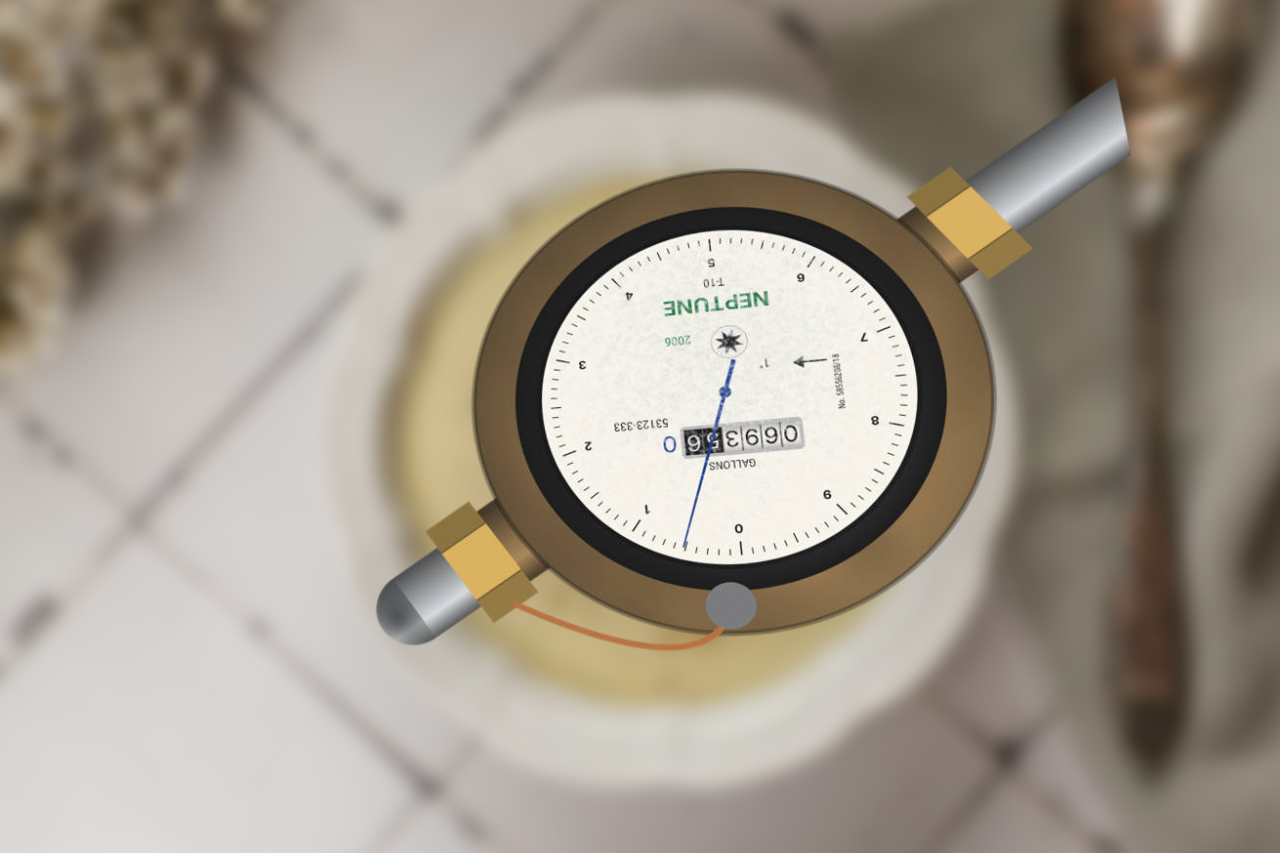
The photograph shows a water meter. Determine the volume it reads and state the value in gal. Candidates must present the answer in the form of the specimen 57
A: 693560.5
